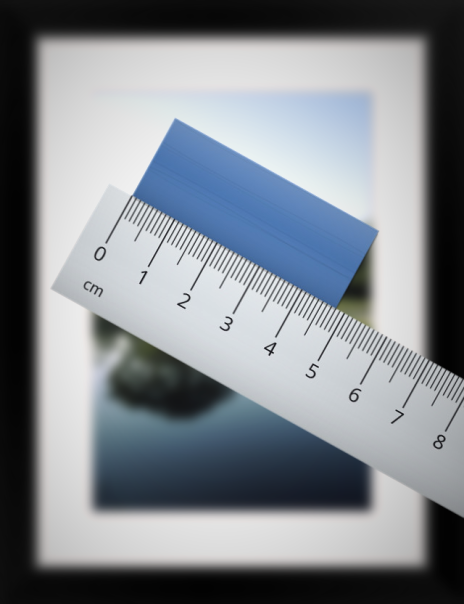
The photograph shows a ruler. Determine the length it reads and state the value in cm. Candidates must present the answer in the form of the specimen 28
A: 4.8
